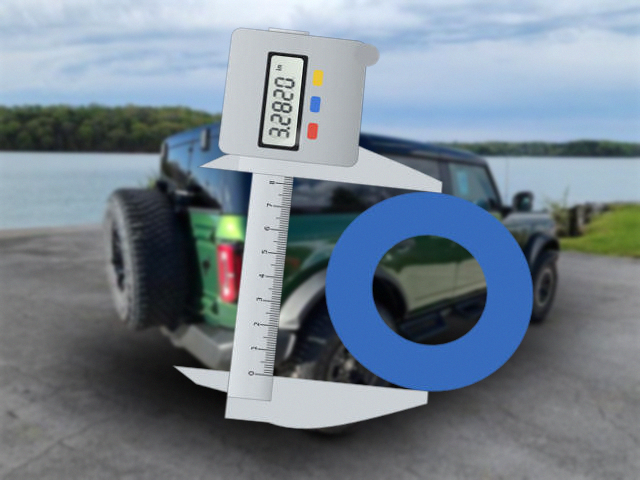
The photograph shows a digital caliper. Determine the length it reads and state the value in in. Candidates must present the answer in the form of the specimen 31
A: 3.2820
